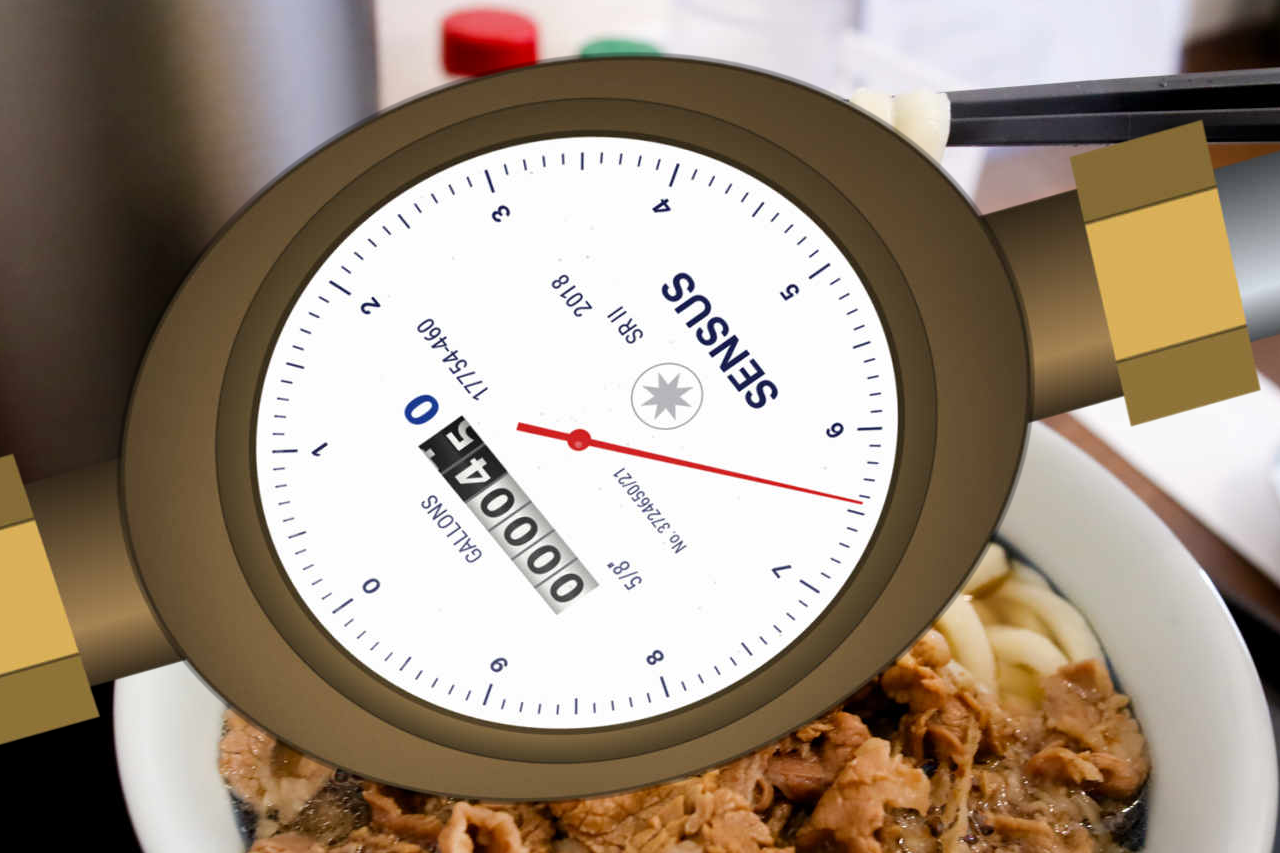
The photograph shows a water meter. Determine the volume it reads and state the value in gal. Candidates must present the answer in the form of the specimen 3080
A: 446.4
